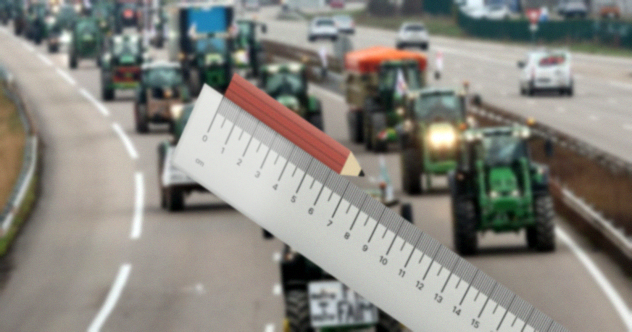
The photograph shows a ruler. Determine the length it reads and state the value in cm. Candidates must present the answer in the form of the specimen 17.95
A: 7.5
